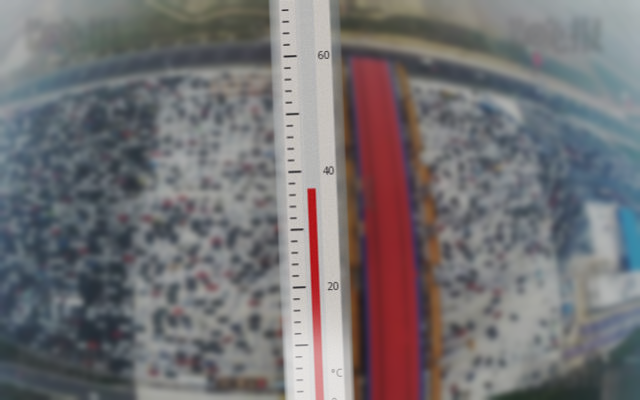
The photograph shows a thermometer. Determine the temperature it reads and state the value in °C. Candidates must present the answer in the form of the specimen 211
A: 37
